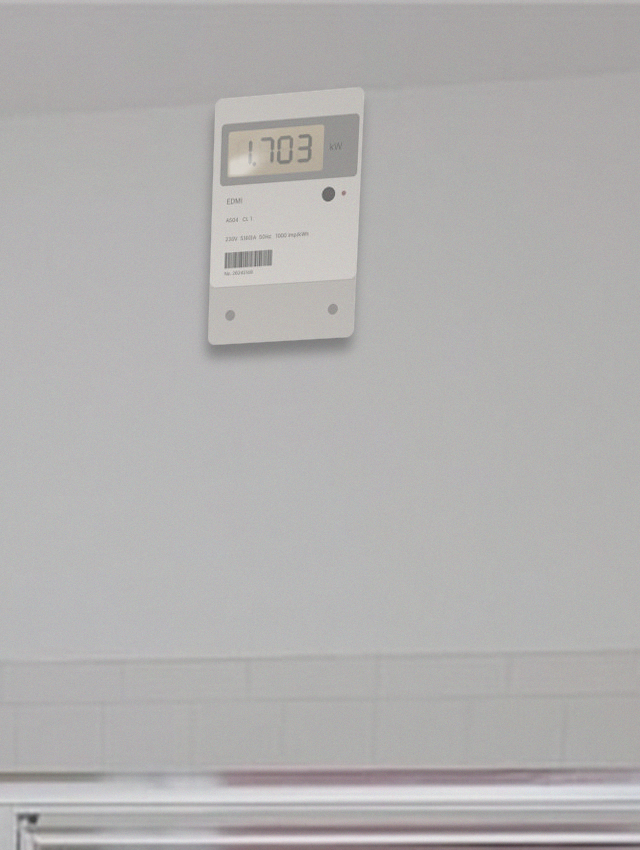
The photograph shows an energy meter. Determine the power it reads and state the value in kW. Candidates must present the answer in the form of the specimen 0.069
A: 1.703
